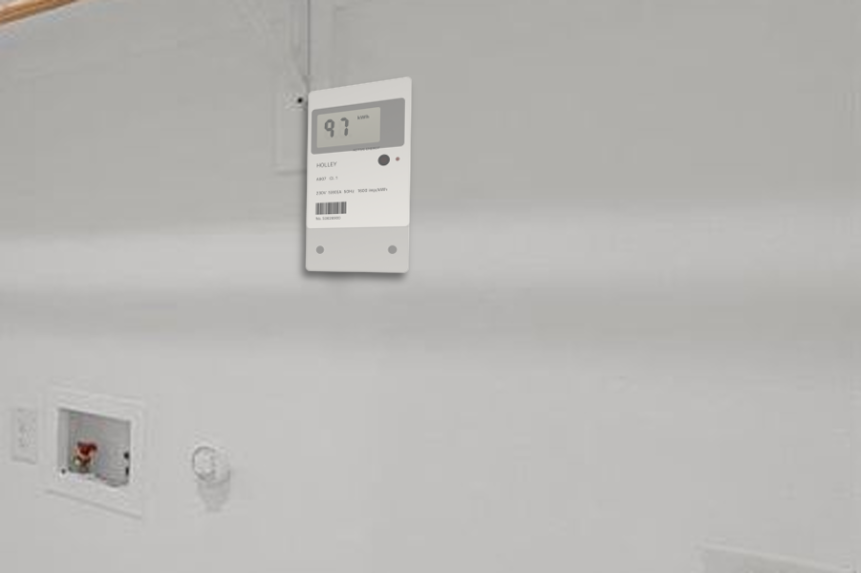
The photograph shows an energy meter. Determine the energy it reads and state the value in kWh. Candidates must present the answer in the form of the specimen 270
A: 97
